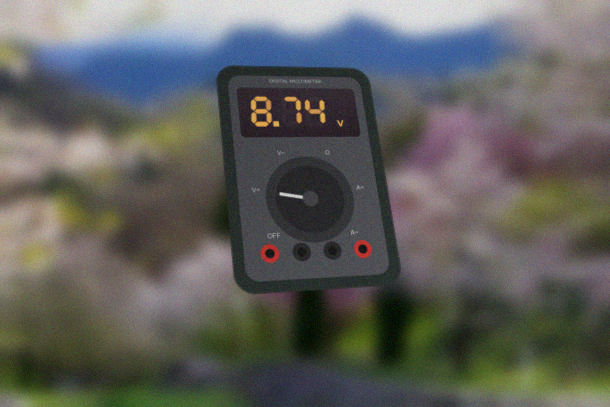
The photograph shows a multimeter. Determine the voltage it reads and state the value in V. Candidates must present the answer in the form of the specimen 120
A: 8.74
